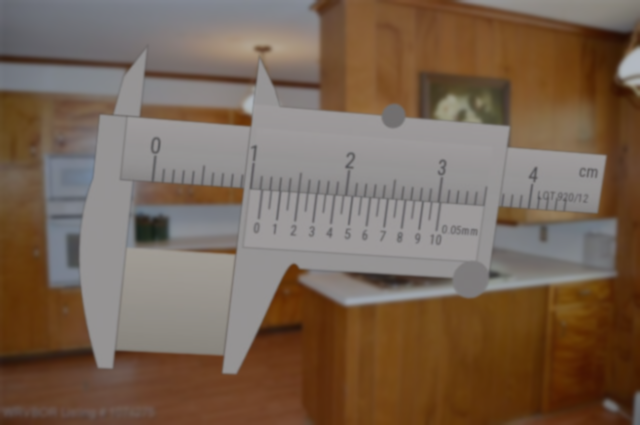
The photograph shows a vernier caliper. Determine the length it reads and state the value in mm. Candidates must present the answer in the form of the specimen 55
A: 11.2
